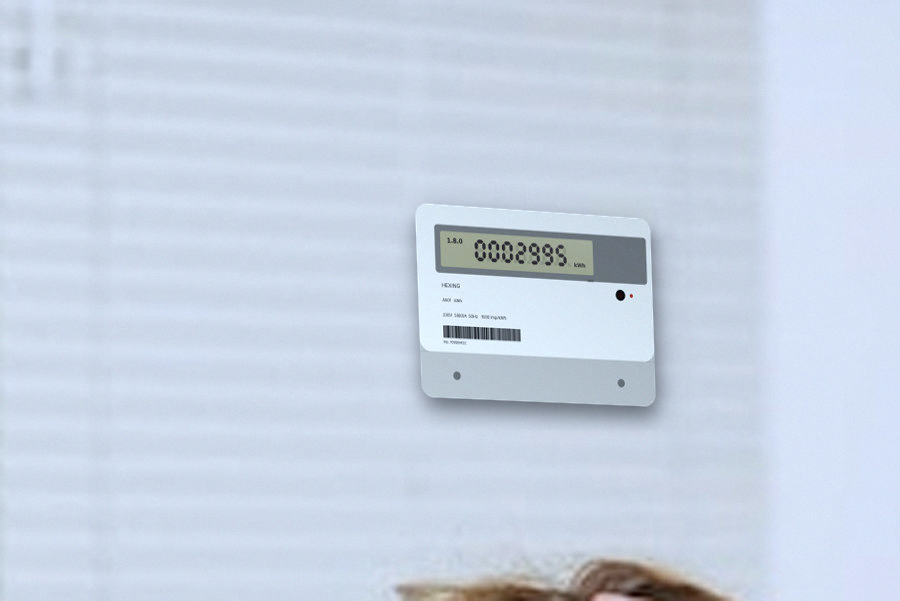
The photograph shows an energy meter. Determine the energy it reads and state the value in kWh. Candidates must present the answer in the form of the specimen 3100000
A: 2995
